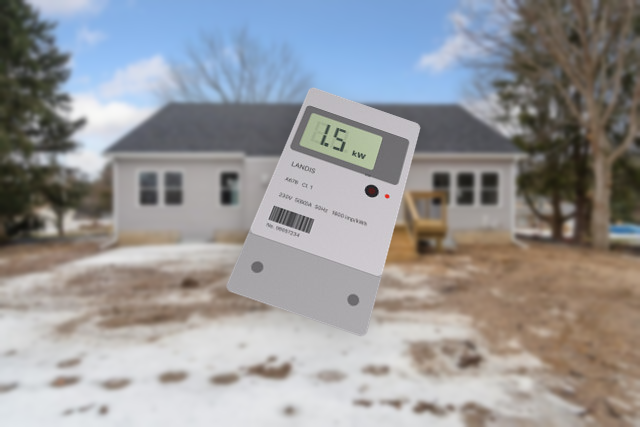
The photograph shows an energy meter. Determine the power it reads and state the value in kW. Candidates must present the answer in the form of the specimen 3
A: 1.5
